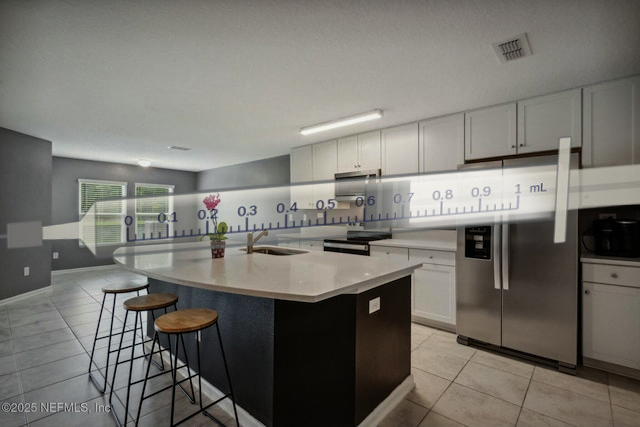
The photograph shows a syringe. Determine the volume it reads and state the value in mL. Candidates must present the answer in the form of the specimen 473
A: 0.6
